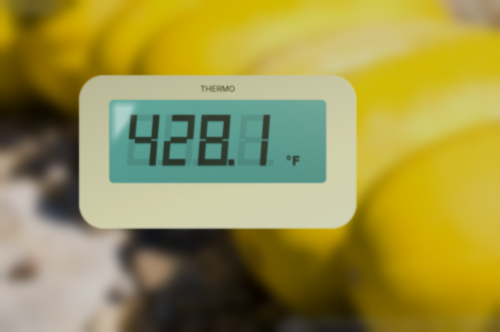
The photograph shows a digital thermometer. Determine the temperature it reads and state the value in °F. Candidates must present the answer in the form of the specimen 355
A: 428.1
